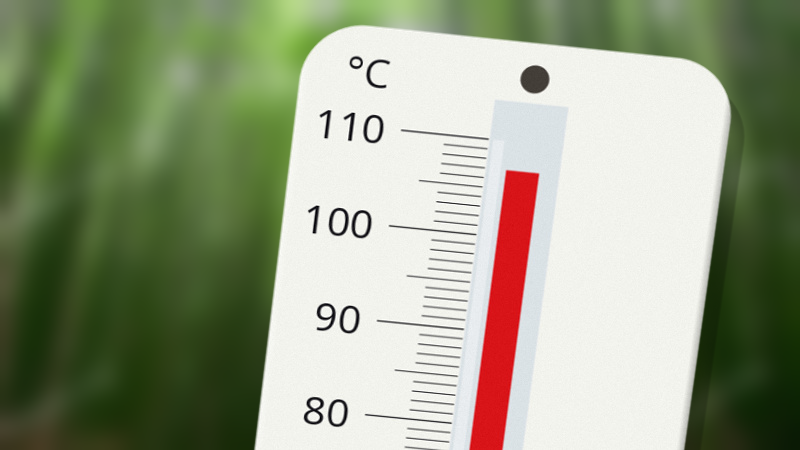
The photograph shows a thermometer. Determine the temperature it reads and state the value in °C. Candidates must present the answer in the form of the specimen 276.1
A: 107
